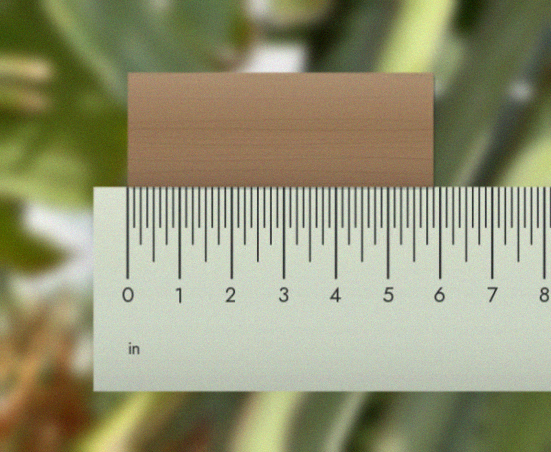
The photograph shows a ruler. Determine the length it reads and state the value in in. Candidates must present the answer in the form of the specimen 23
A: 5.875
